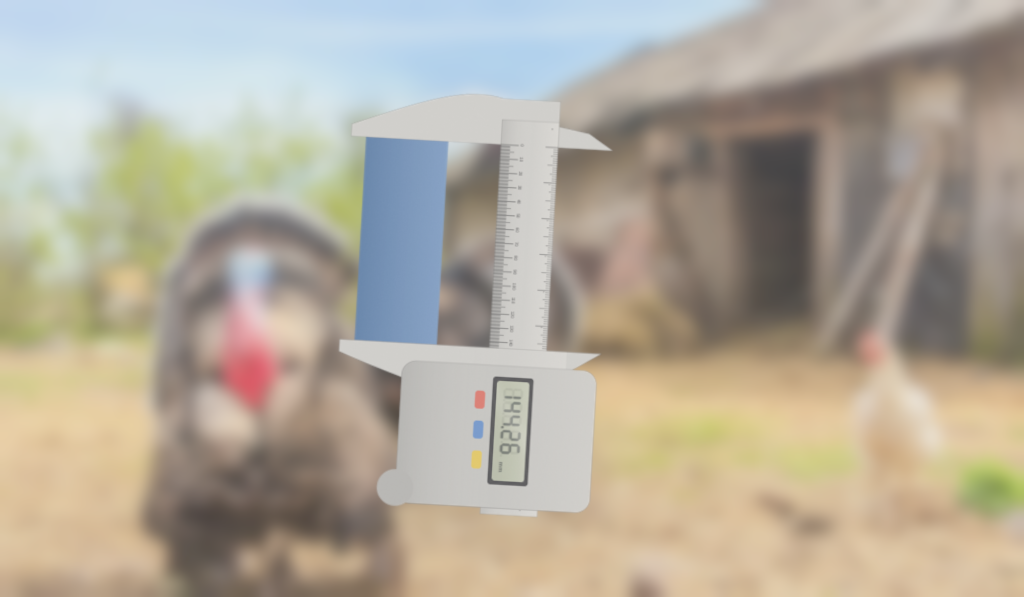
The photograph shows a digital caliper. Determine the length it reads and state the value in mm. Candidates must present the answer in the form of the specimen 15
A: 144.26
